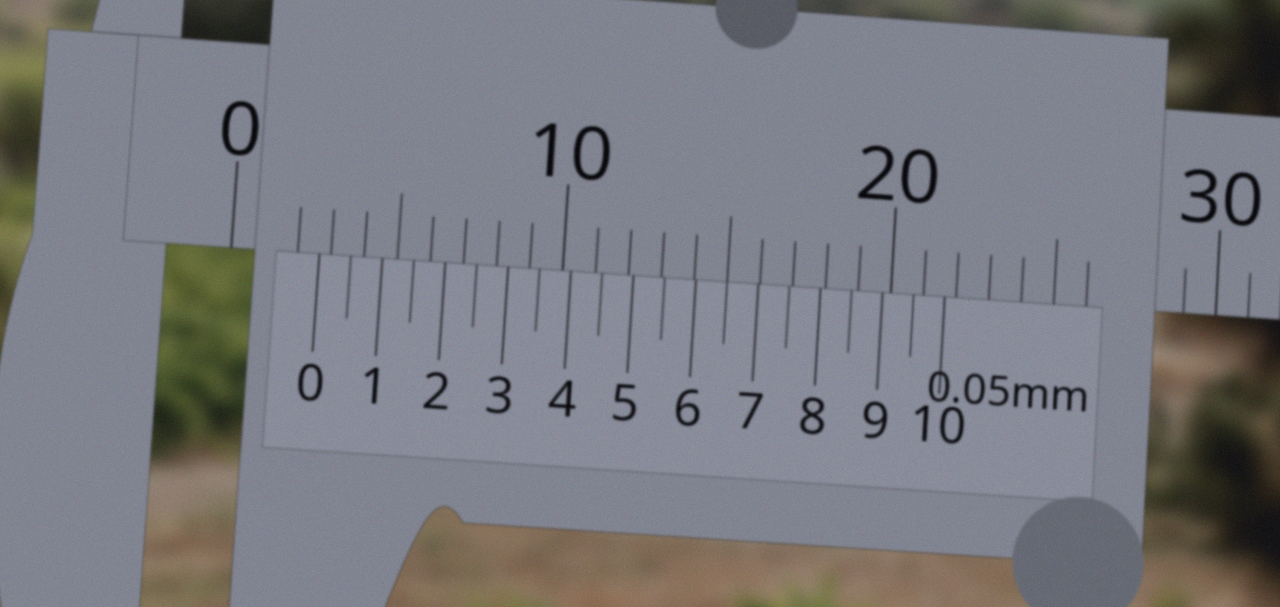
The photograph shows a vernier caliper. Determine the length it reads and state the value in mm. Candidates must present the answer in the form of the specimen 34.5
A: 2.65
